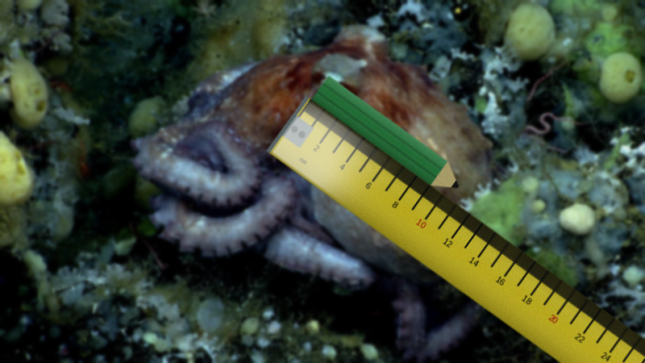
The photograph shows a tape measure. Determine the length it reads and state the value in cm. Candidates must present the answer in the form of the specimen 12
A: 10.5
